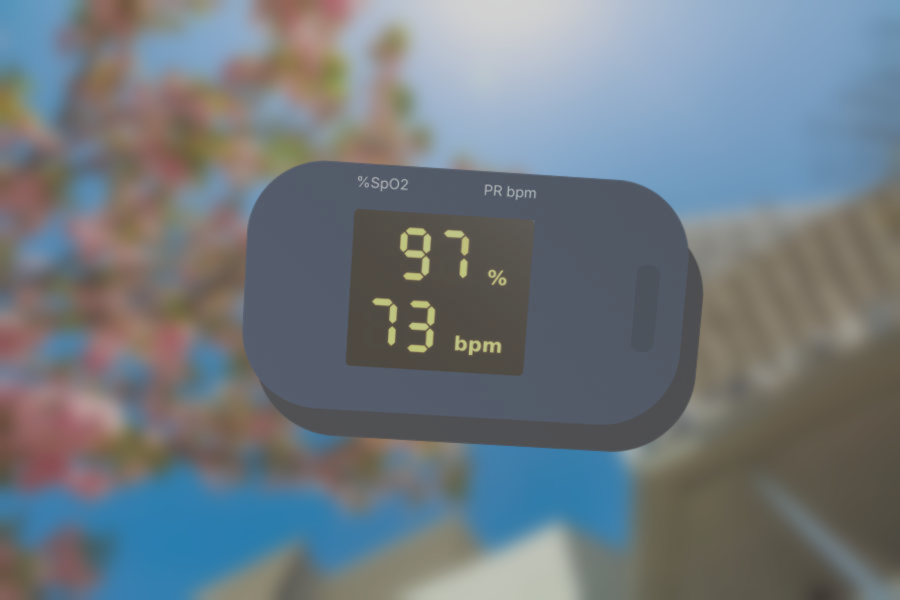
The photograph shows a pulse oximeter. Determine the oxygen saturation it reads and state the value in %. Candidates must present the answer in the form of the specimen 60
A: 97
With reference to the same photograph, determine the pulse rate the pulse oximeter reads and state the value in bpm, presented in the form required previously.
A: 73
